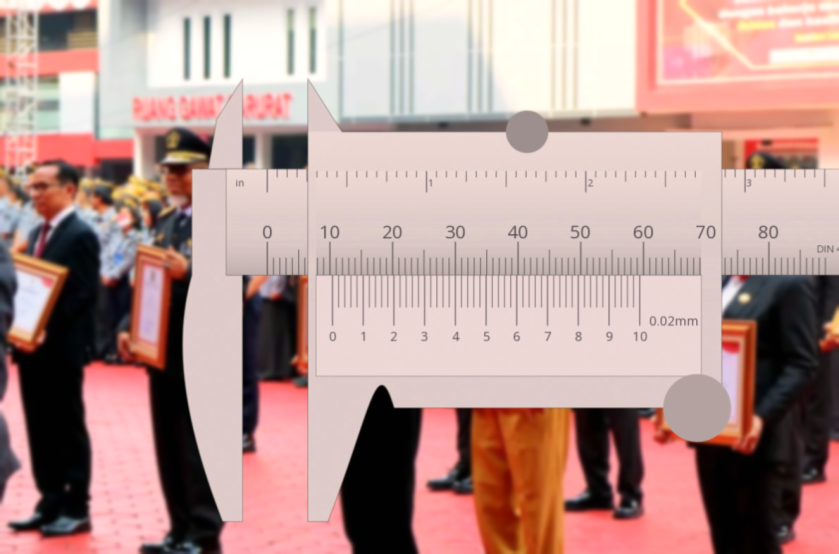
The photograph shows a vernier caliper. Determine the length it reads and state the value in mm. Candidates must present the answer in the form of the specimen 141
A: 10.4
